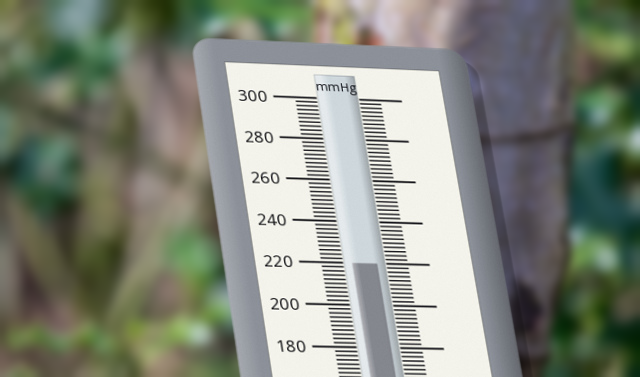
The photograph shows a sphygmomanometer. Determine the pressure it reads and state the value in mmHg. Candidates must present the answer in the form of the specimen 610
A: 220
